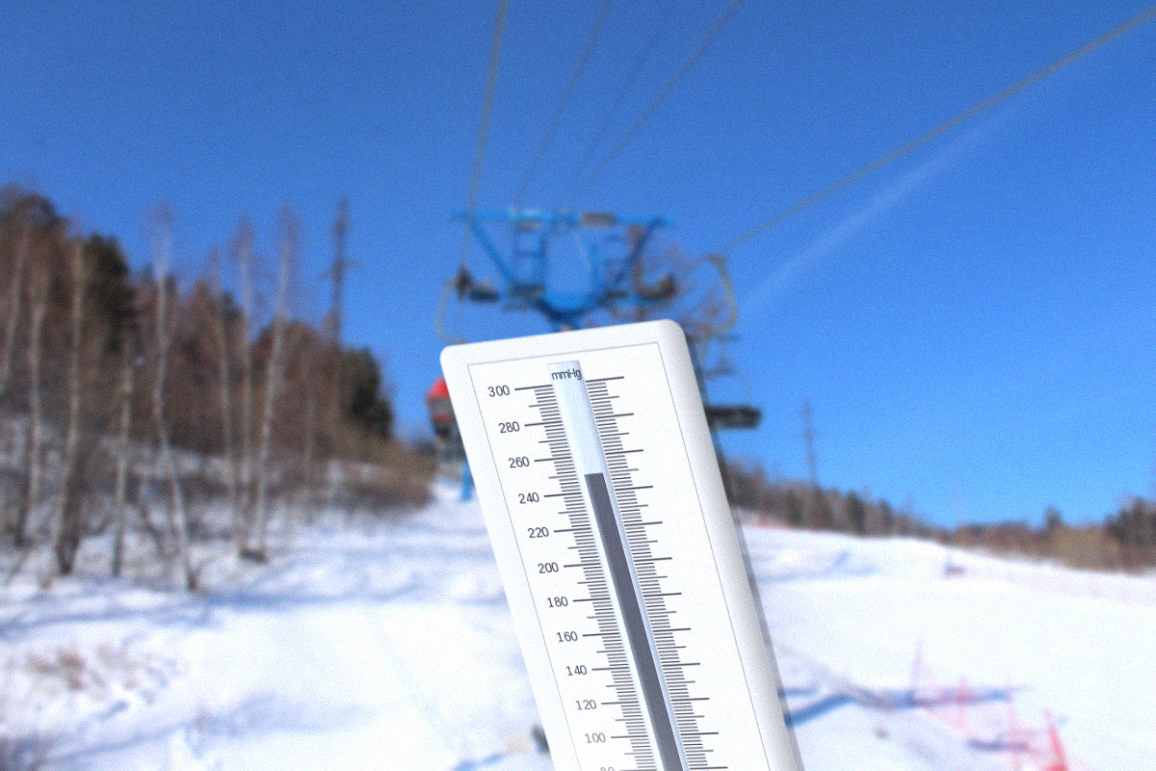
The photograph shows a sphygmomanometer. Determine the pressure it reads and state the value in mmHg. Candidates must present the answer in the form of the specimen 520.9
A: 250
